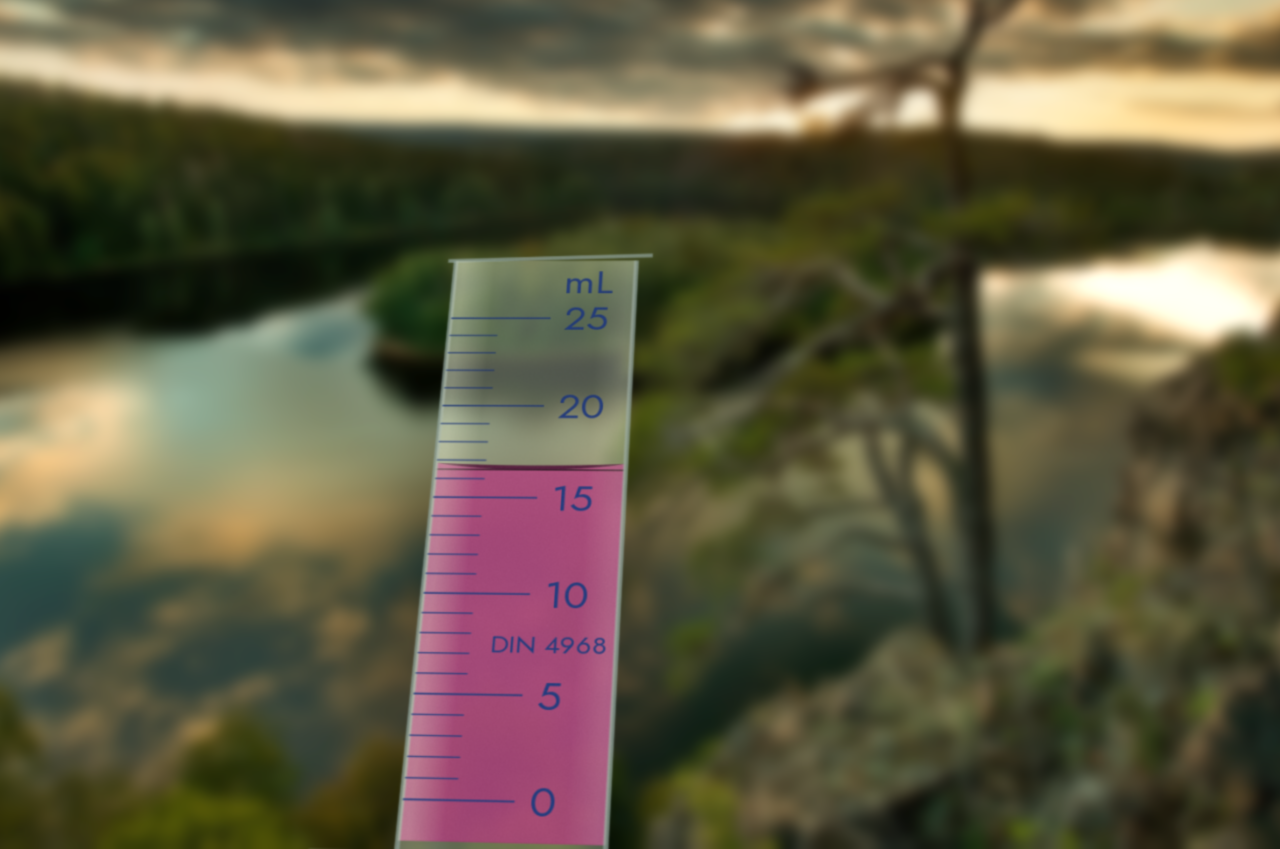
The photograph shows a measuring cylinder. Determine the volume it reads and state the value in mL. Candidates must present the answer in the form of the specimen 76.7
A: 16.5
